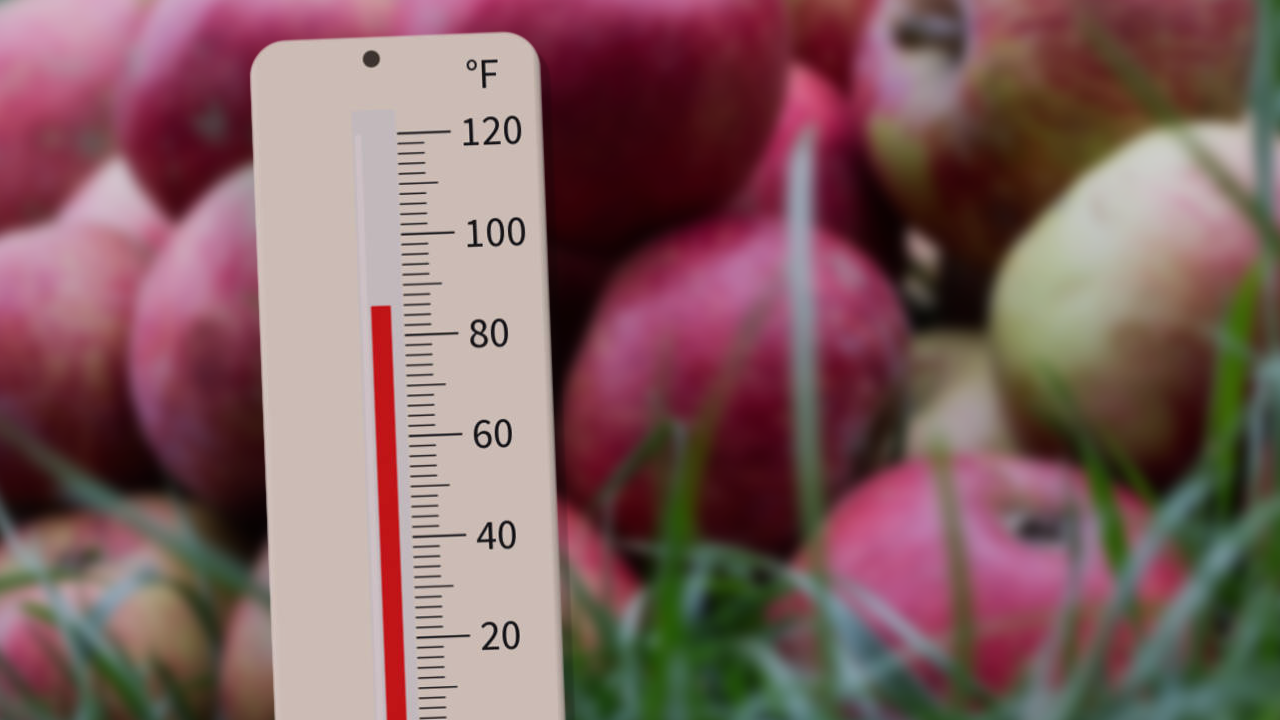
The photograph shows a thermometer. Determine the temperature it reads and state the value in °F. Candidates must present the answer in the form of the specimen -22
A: 86
